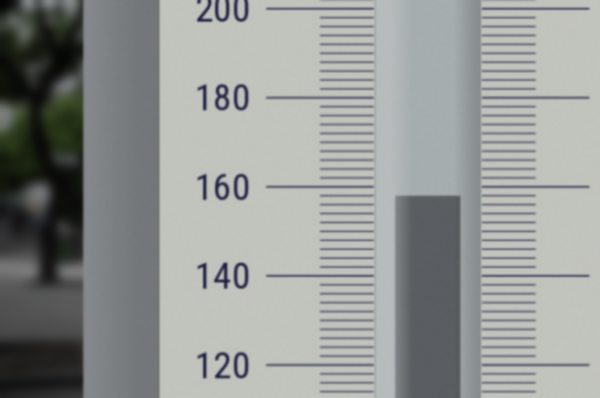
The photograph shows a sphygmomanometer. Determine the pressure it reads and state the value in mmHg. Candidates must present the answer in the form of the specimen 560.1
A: 158
